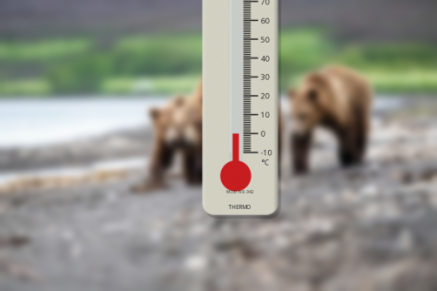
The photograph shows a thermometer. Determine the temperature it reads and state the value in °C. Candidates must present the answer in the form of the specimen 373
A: 0
